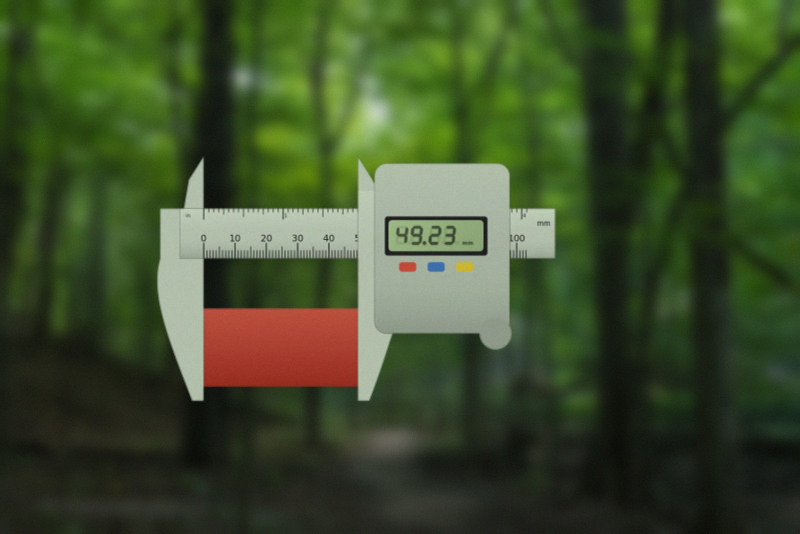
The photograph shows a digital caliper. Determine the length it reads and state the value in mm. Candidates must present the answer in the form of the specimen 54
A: 49.23
